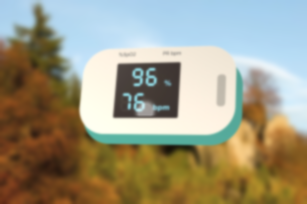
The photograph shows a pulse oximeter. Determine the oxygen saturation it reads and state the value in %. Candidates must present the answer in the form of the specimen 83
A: 96
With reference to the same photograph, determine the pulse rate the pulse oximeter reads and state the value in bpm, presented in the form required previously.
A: 76
